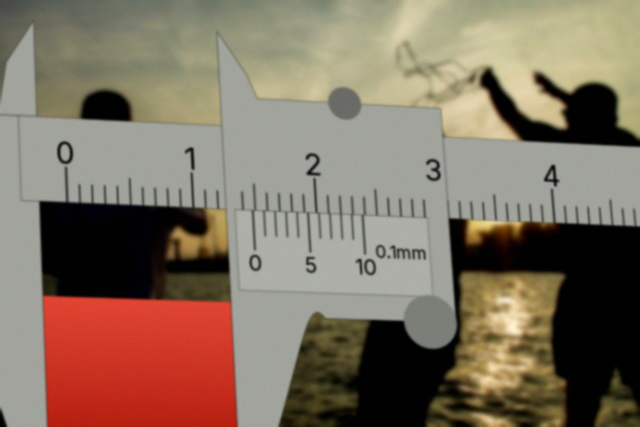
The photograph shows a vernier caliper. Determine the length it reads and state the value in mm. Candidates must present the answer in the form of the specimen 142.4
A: 14.8
